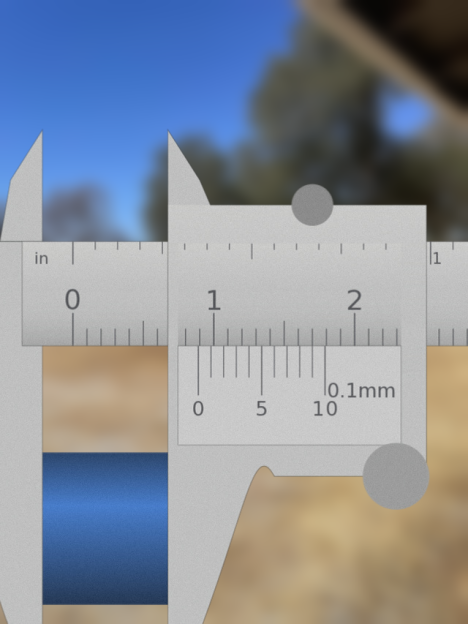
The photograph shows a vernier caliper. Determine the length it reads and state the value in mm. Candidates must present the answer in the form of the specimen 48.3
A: 8.9
